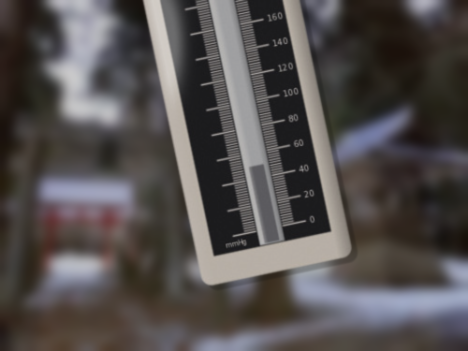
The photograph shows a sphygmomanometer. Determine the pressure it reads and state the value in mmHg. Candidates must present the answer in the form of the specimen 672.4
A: 50
